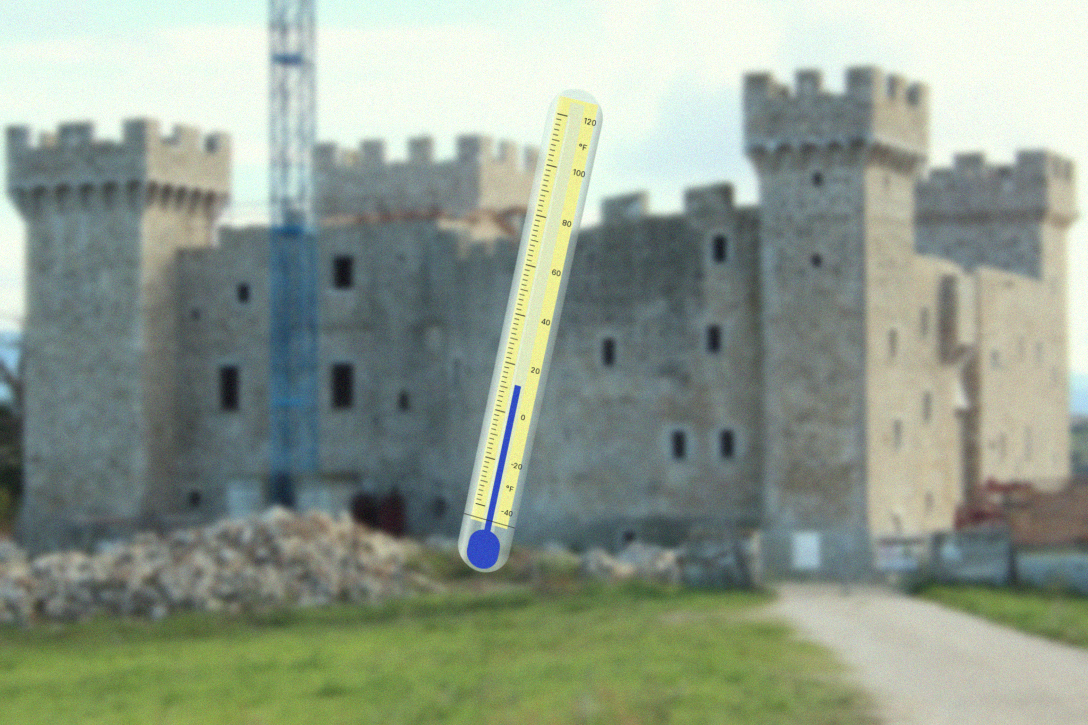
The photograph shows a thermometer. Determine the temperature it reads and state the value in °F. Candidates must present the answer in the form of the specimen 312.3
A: 12
